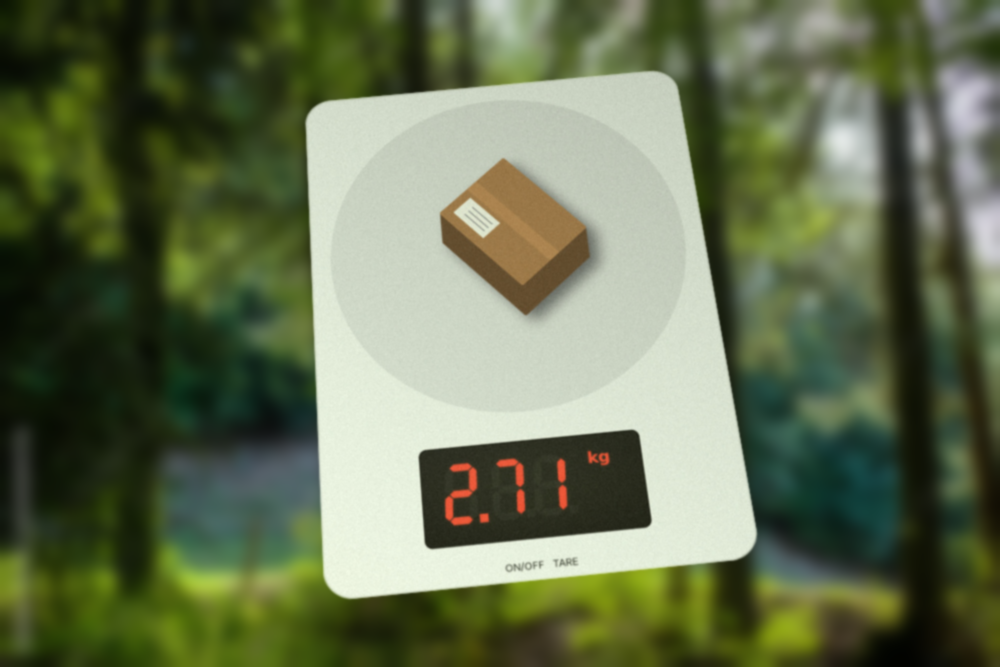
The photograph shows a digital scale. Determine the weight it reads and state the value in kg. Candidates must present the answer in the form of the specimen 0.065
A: 2.71
